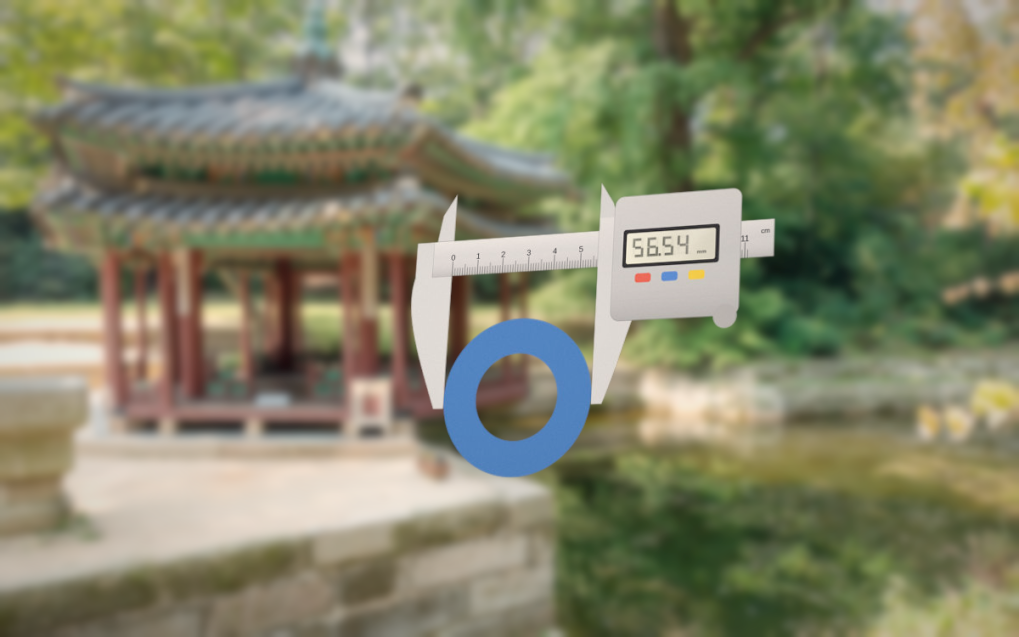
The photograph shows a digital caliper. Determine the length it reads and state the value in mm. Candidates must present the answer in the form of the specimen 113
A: 56.54
